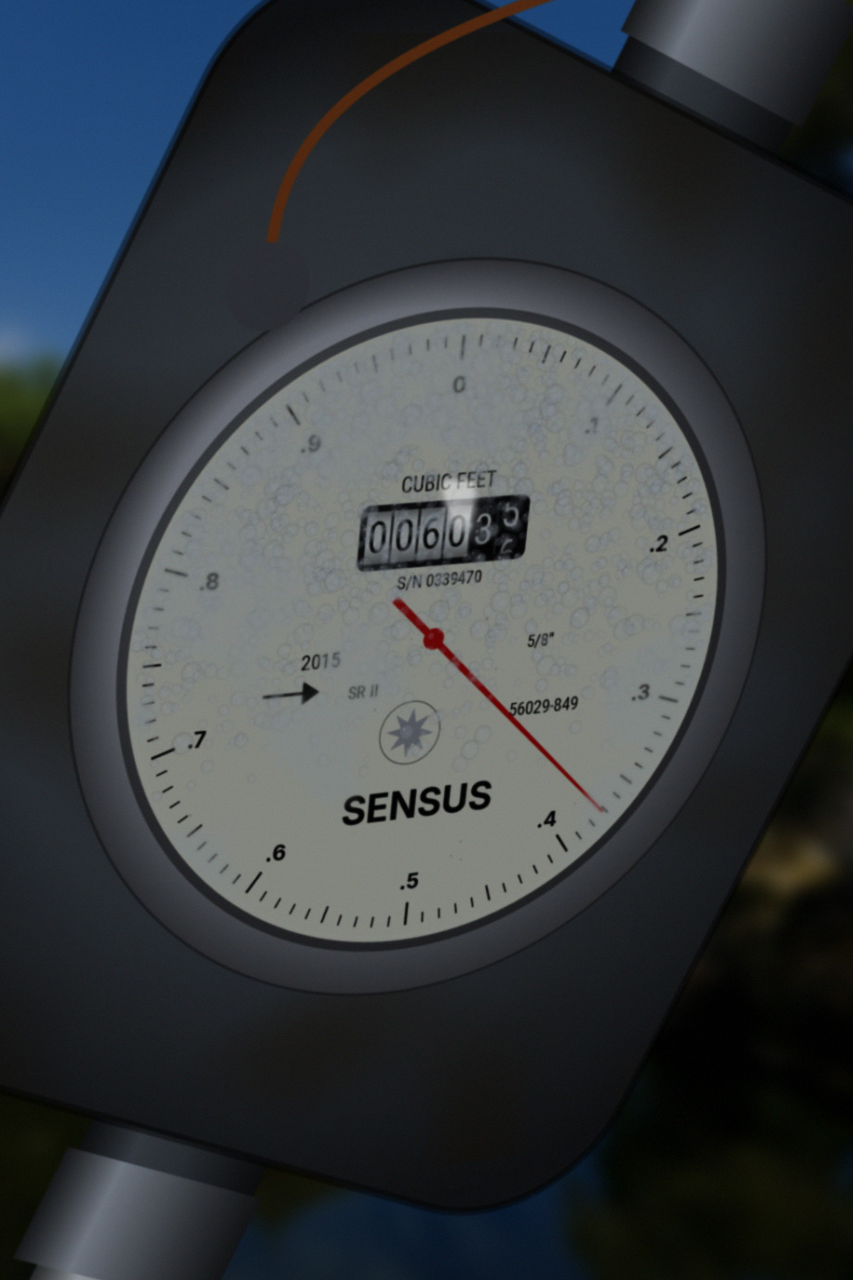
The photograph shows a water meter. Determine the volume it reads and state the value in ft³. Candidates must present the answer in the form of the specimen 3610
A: 6035.37
